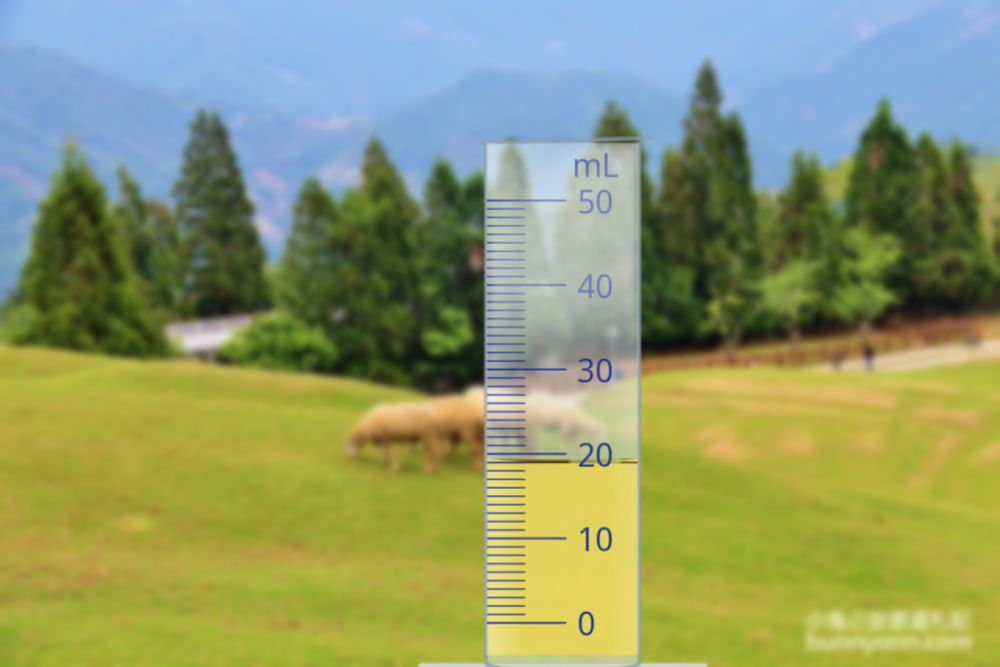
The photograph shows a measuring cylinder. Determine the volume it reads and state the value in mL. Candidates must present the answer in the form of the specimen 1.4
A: 19
